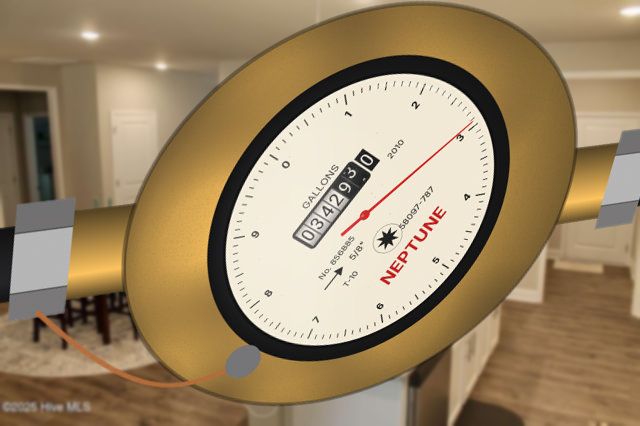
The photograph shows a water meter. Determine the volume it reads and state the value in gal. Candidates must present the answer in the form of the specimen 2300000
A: 342932.9
